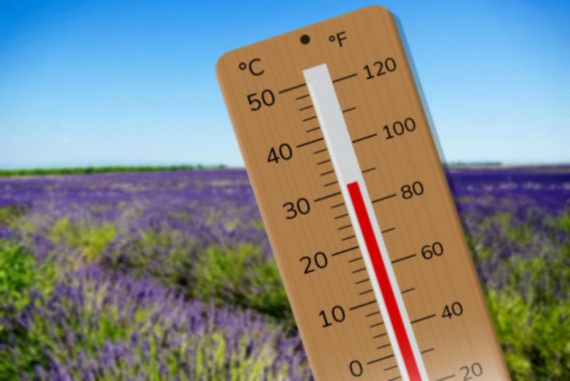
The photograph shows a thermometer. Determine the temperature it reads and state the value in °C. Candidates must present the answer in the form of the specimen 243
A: 31
